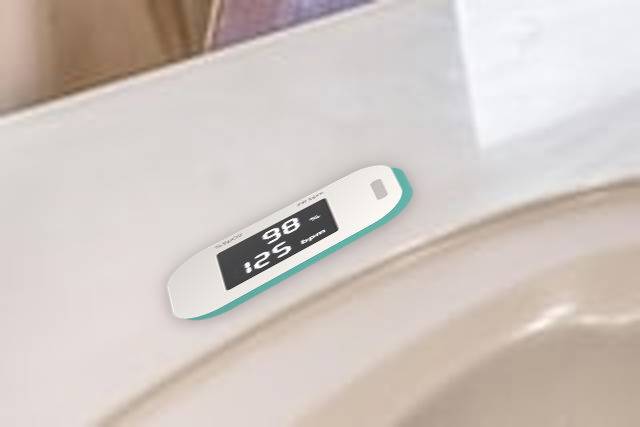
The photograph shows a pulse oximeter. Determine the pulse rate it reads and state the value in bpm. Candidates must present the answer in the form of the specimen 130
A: 125
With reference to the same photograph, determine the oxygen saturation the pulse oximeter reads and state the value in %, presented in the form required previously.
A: 98
